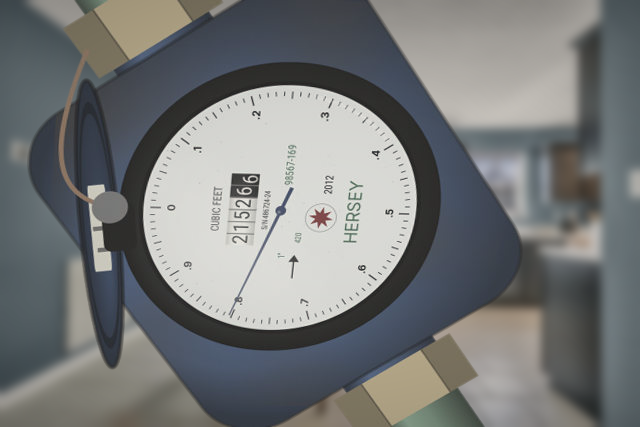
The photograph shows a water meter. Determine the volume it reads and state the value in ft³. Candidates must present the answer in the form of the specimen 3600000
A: 215265.80
